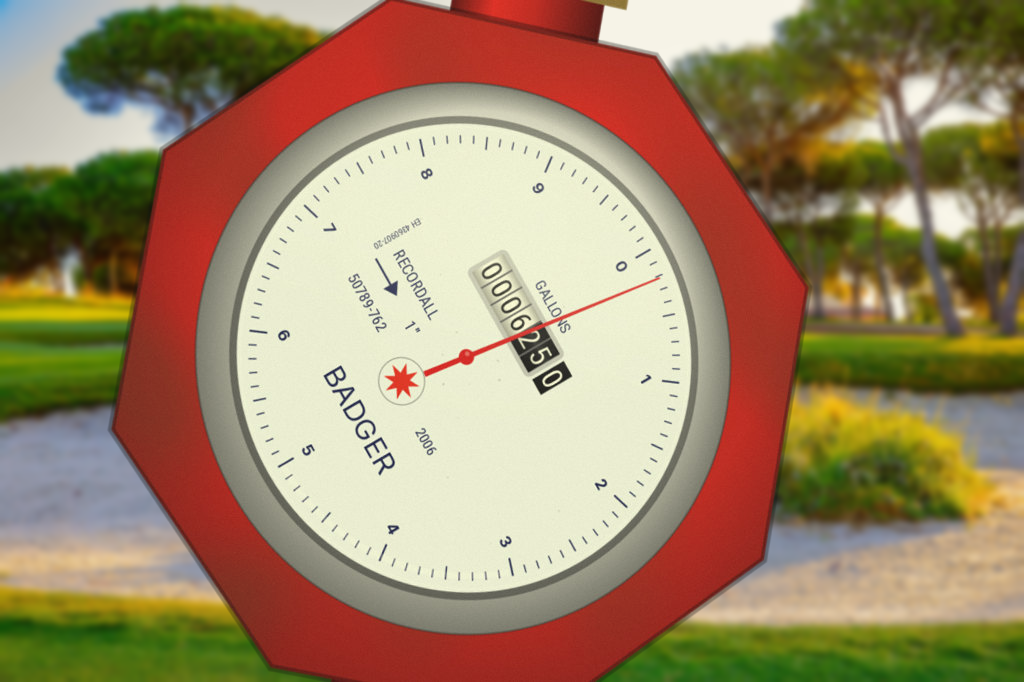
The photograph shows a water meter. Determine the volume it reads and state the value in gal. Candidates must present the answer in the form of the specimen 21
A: 6250.2
